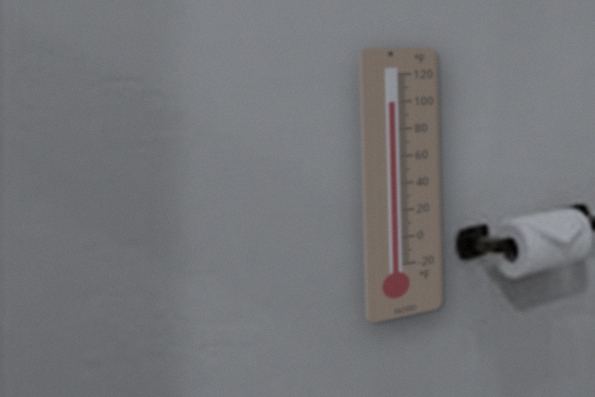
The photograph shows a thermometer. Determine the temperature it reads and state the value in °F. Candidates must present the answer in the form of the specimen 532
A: 100
